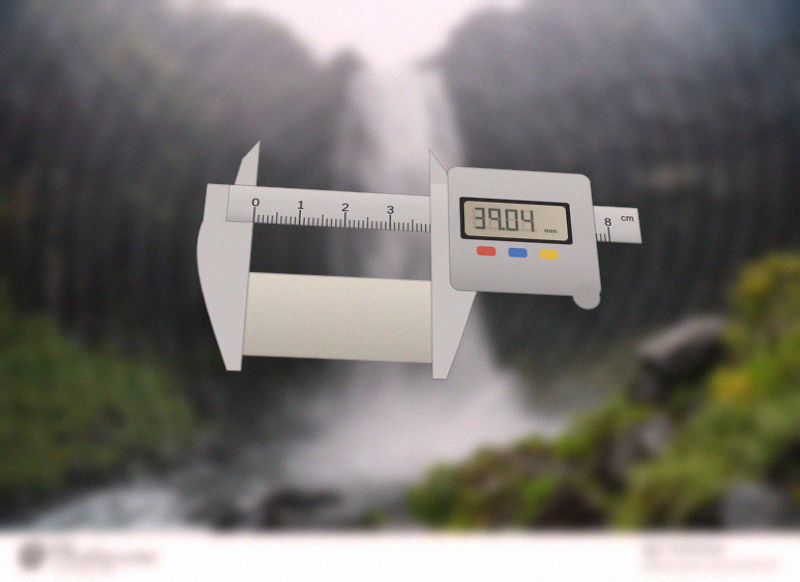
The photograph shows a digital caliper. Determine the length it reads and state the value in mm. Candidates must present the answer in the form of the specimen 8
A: 39.04
